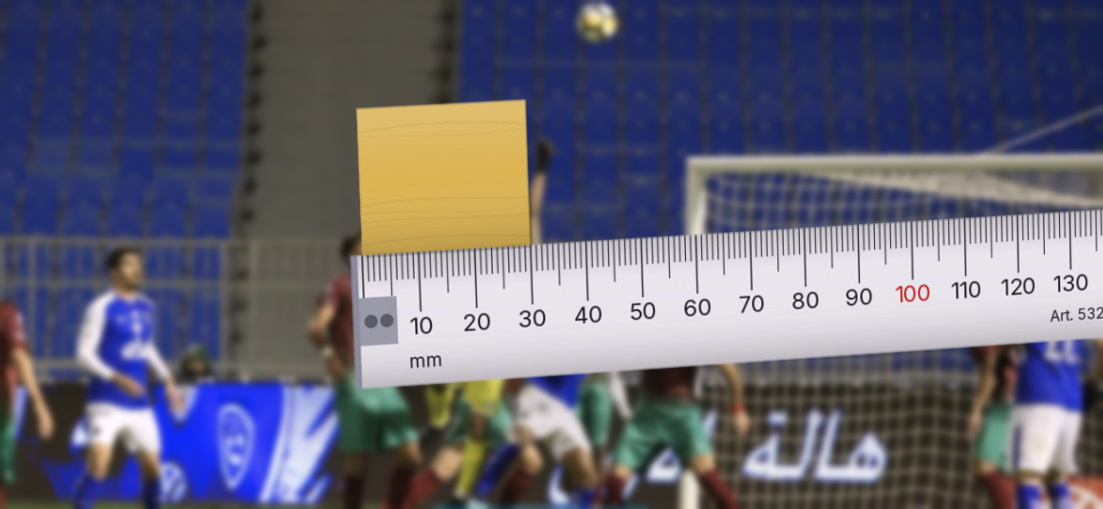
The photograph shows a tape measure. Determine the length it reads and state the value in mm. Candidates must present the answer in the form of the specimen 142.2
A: 30
